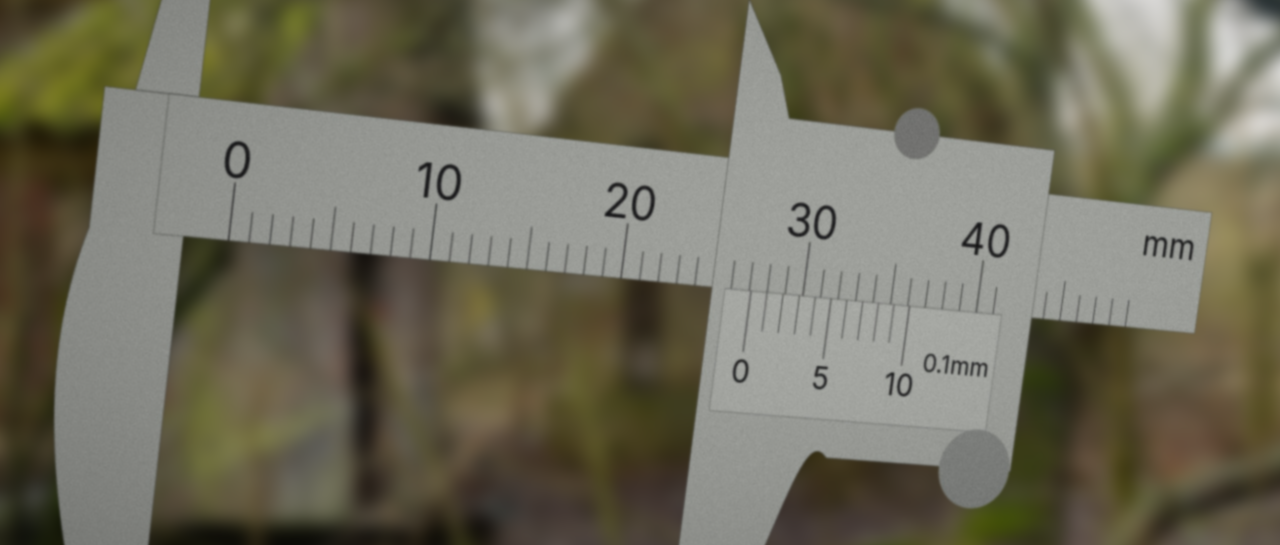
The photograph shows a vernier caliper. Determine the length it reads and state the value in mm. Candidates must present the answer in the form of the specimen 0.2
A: 27.1
